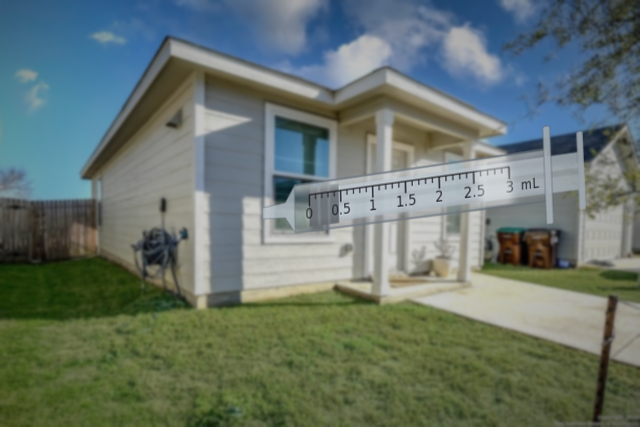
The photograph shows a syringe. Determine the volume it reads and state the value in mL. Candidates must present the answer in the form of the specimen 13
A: 0
